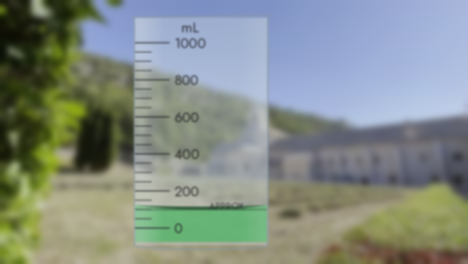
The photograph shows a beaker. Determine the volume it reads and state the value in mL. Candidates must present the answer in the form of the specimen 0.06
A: 100
